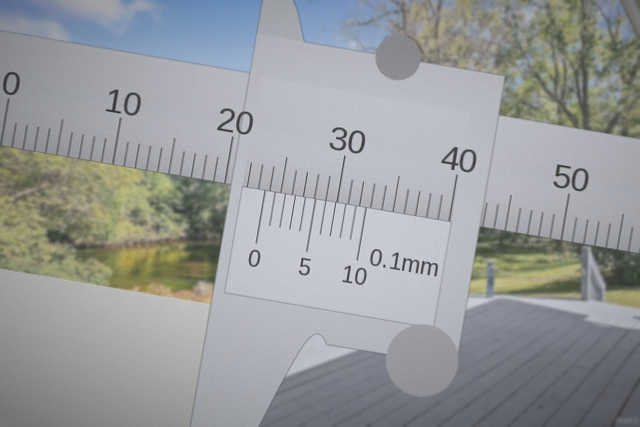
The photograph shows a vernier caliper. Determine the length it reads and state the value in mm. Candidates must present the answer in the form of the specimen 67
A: 23.6
